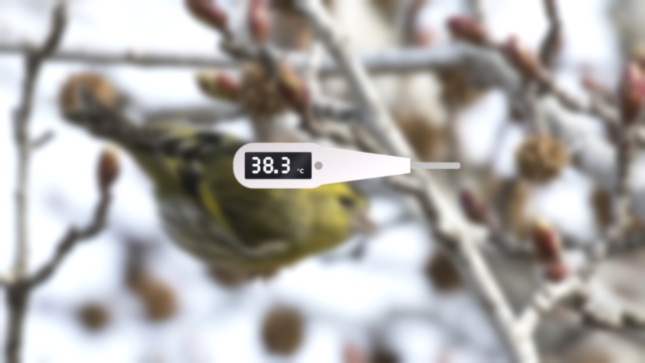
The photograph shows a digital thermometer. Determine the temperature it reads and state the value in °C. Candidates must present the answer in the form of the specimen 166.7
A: 38.3
